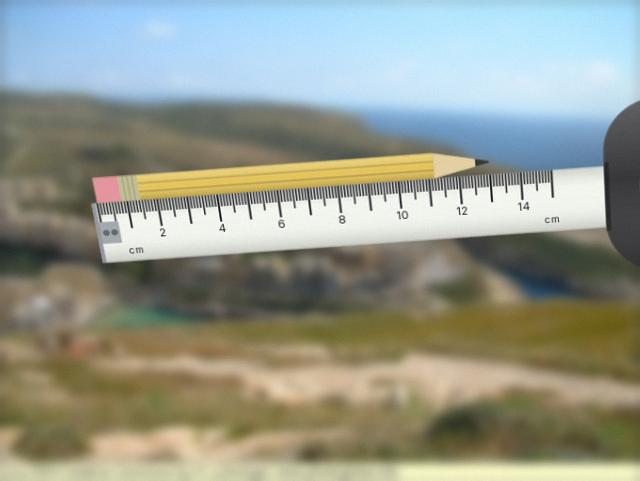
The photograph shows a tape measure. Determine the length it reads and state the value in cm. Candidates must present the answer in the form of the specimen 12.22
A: 13
